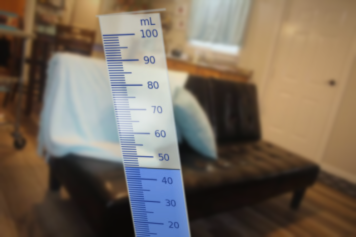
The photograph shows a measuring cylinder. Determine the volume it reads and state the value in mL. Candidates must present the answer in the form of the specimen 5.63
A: 45
